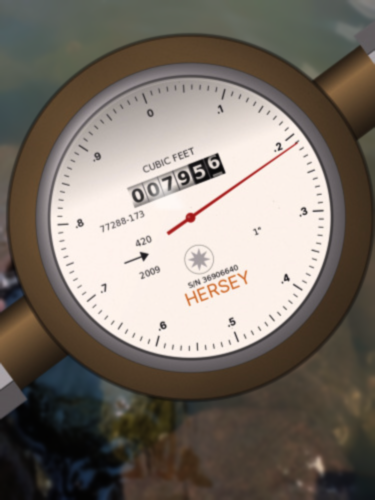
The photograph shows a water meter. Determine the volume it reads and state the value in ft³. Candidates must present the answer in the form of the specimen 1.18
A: 7956.21
